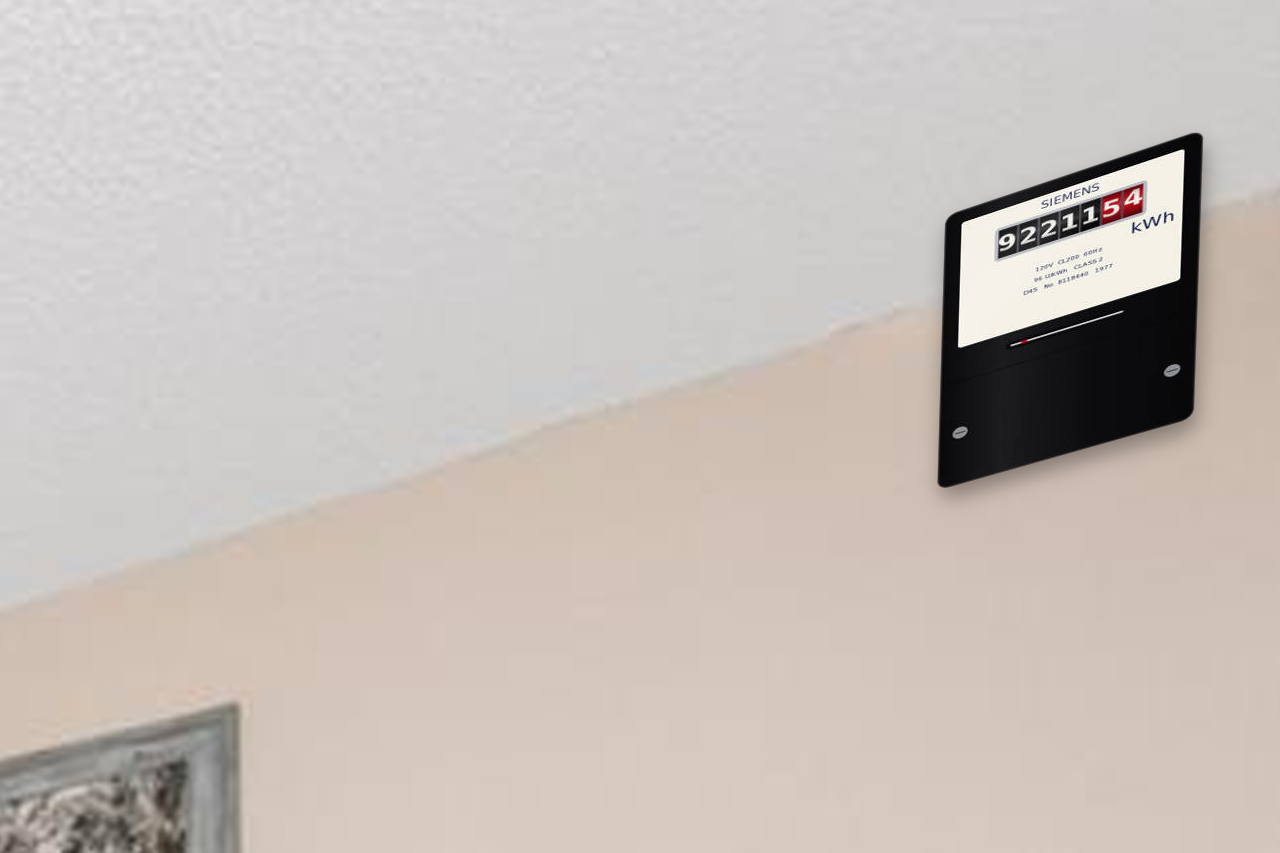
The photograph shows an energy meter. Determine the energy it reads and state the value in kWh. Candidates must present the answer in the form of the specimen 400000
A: 92211.54
